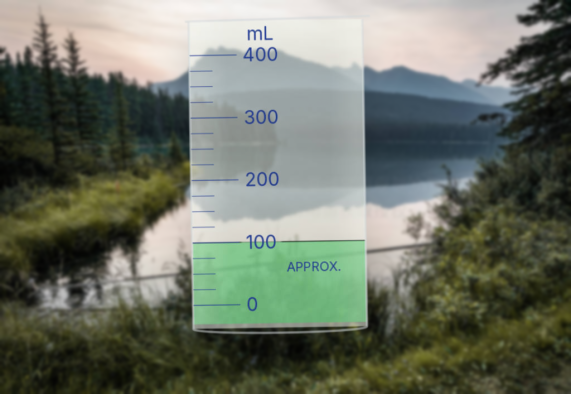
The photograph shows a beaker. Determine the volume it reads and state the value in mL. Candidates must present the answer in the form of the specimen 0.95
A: 100
